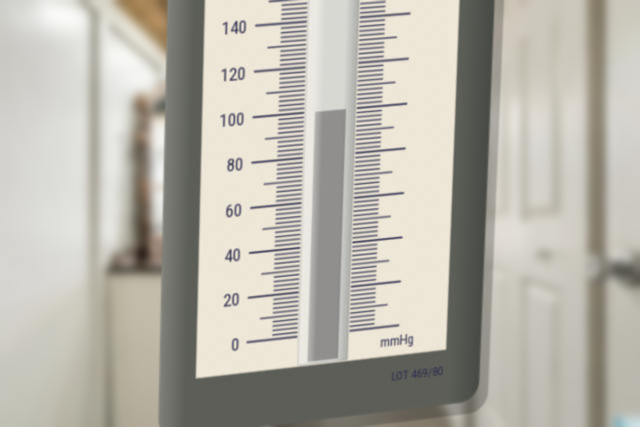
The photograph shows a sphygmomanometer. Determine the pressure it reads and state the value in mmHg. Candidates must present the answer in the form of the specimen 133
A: 100
